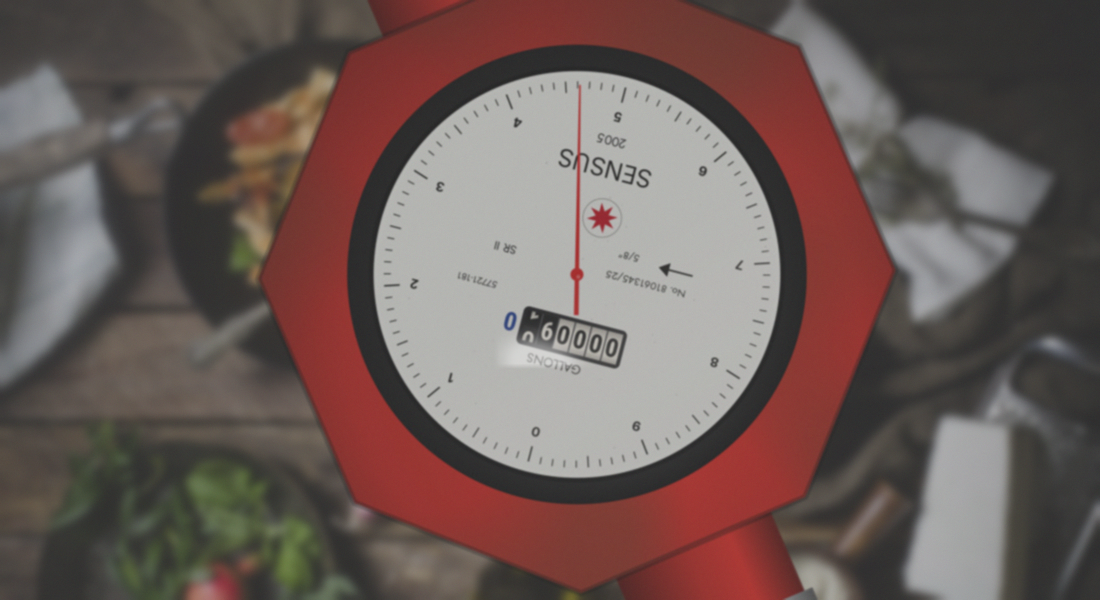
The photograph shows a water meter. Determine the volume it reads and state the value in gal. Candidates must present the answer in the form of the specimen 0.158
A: 904.6
